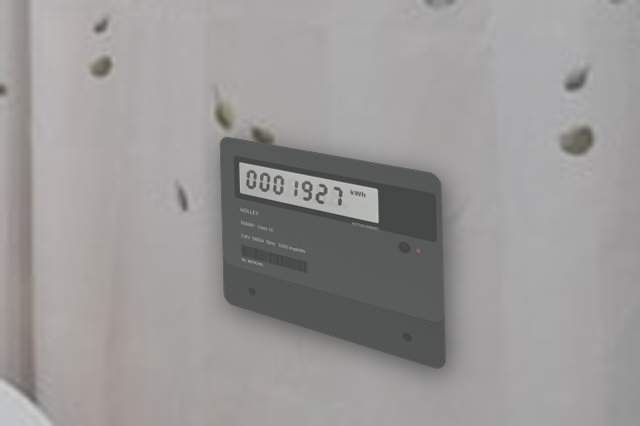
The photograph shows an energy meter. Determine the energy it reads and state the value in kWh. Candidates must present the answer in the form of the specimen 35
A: 1927
